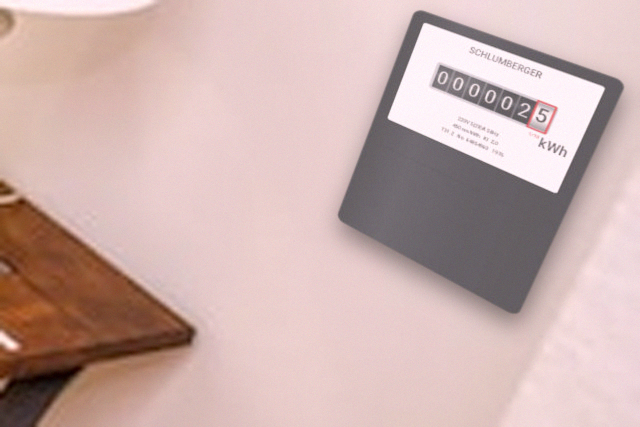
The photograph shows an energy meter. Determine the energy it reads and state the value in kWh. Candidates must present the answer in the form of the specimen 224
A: 2.5
